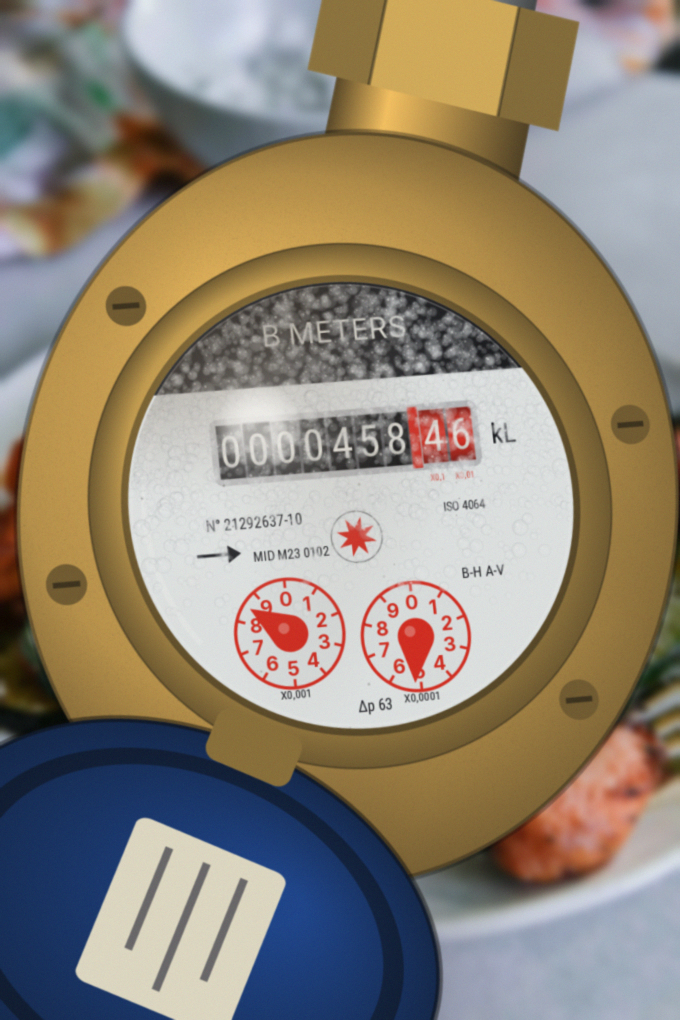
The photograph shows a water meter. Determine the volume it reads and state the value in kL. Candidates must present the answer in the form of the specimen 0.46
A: 458.4685
